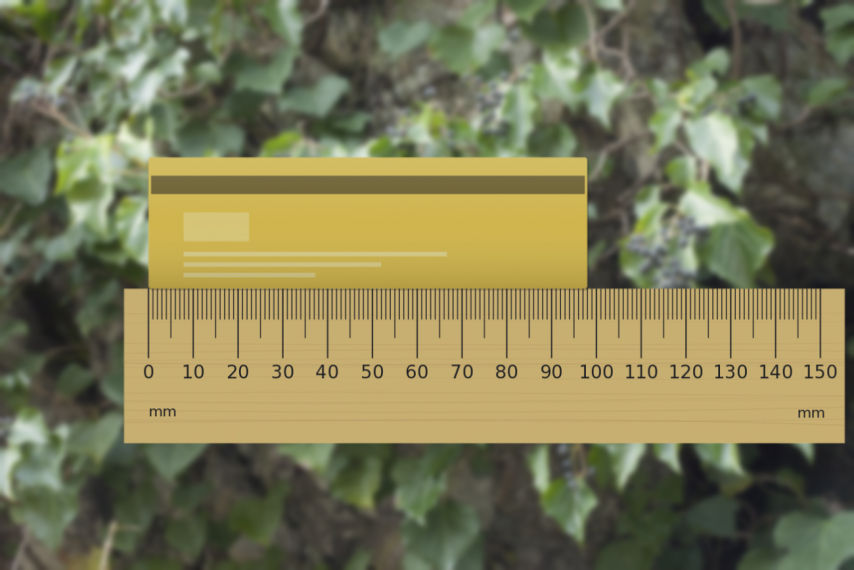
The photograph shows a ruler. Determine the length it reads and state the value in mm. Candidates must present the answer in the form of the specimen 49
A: 98
